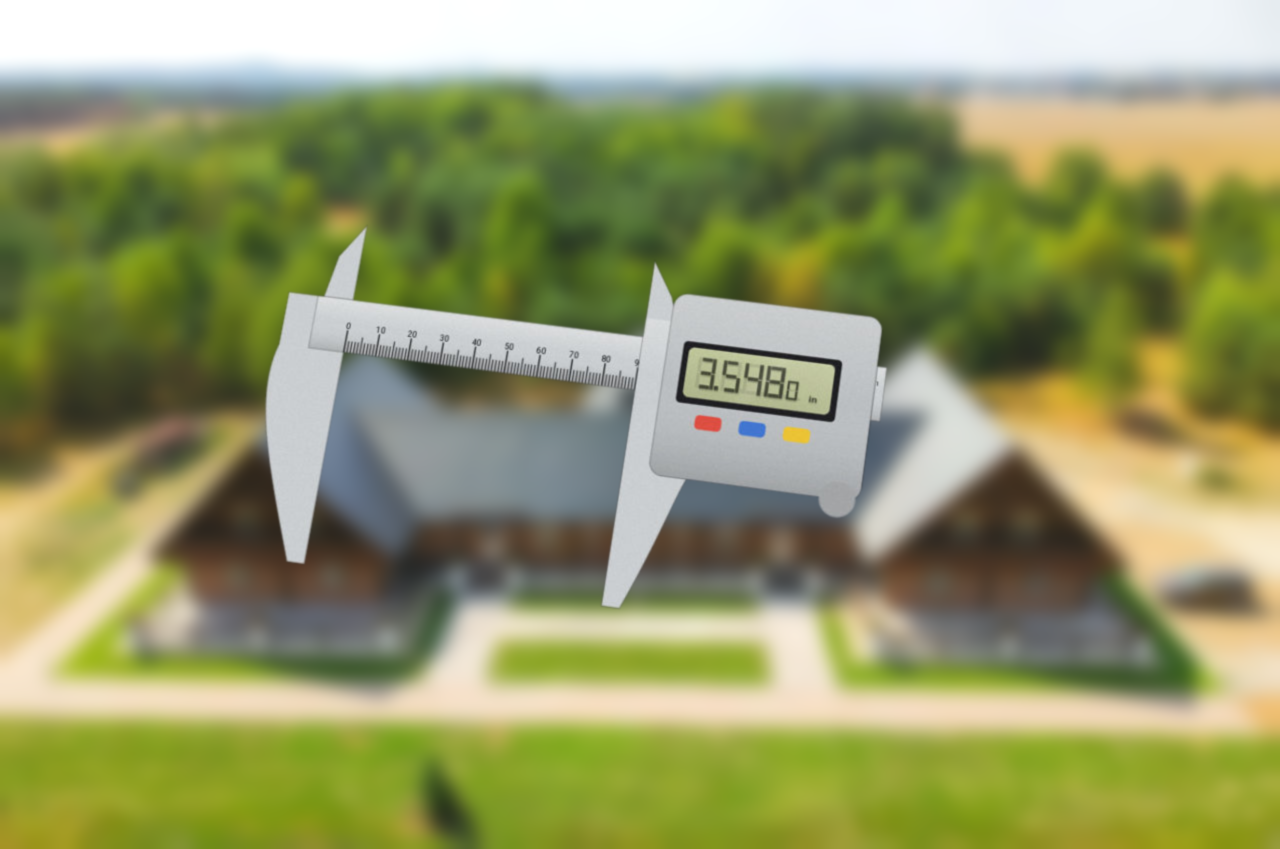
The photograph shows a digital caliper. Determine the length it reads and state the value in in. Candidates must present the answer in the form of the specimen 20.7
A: 3.5480
